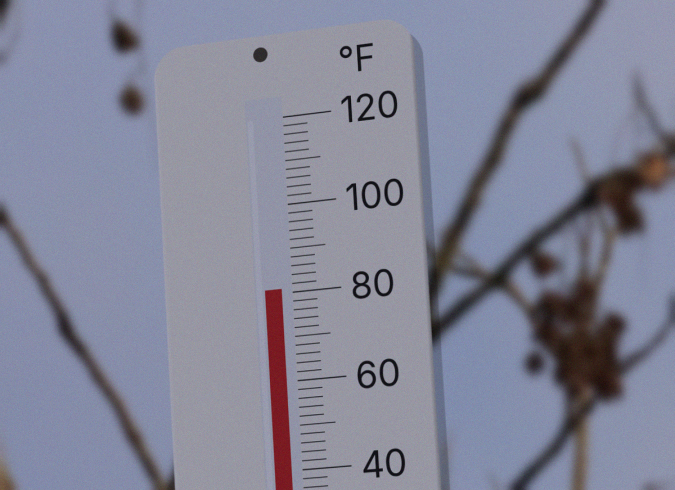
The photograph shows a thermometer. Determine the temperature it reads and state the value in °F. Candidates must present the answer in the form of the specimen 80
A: 81
